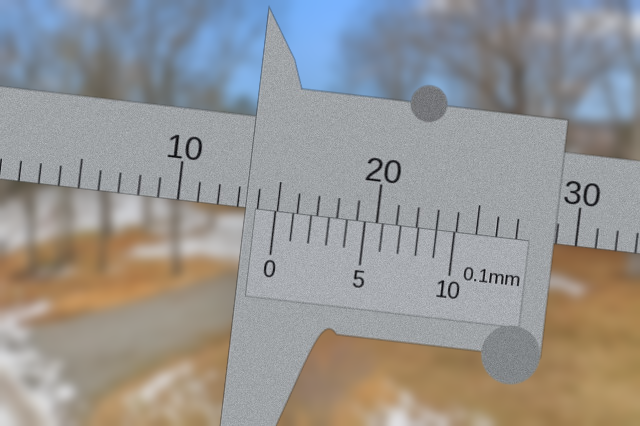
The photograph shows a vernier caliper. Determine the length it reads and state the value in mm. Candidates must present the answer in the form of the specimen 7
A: 14.9
